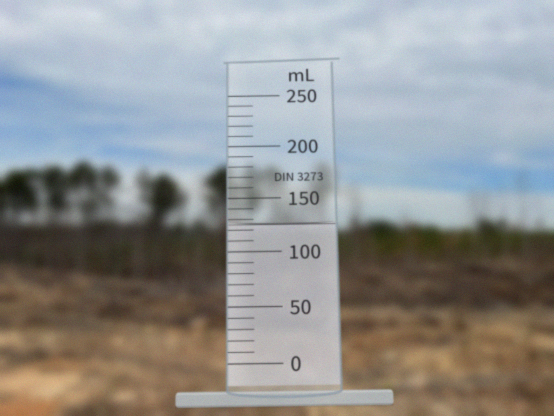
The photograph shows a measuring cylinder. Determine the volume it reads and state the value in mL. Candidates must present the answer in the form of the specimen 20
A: 125
